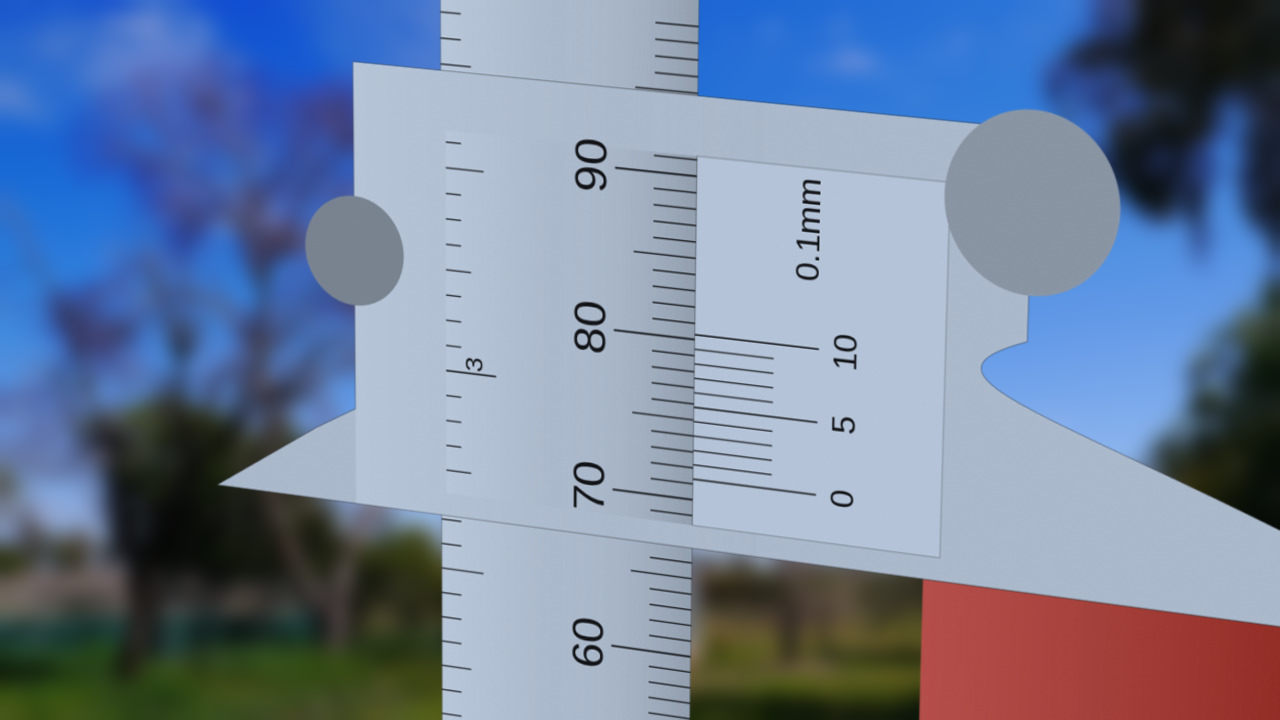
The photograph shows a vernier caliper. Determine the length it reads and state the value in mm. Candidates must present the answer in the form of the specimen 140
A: 71.3
